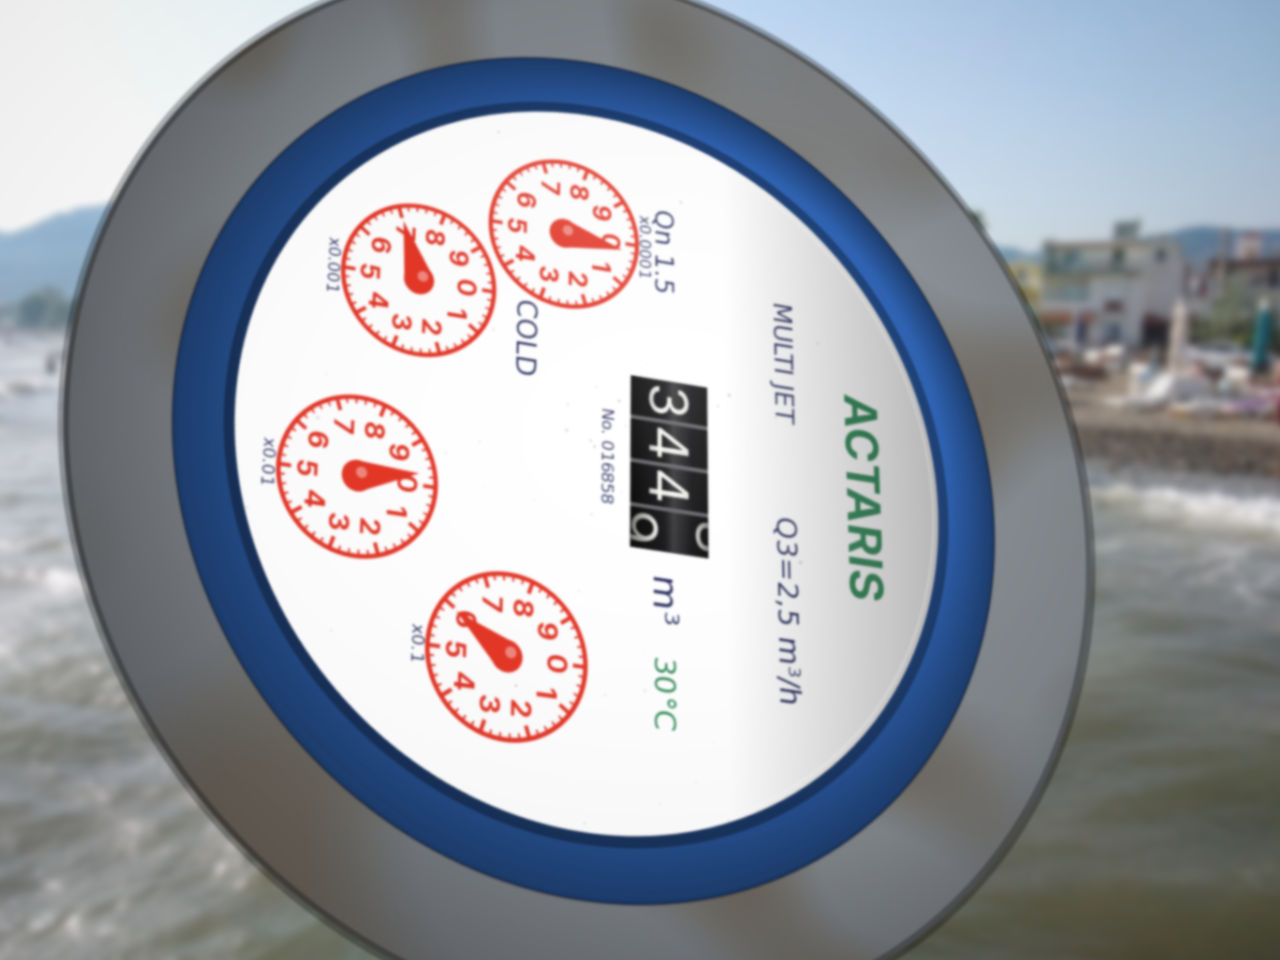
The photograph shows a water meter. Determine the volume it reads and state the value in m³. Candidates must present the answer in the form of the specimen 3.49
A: 3448.5970
